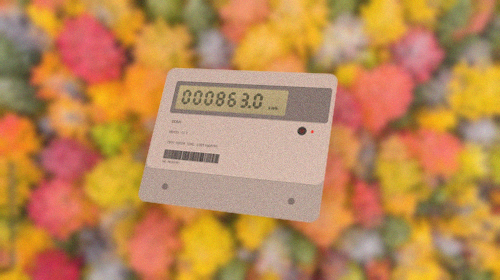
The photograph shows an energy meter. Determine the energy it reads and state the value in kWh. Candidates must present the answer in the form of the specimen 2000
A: 863.0
